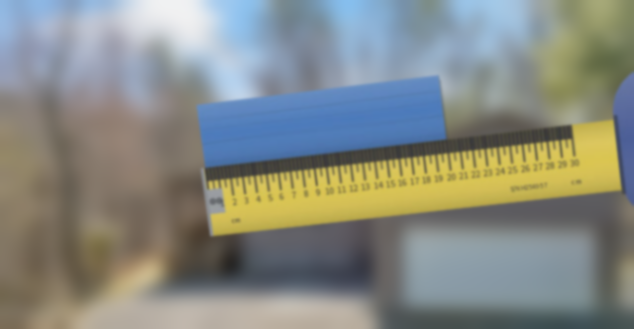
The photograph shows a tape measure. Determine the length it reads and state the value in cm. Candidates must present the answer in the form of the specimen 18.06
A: 20
